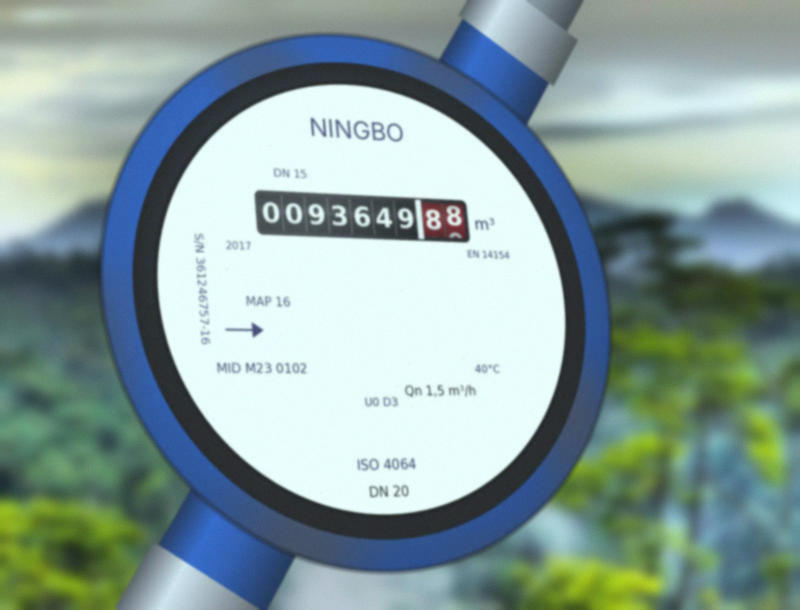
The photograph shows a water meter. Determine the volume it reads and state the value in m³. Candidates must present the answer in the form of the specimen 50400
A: 93649.88
